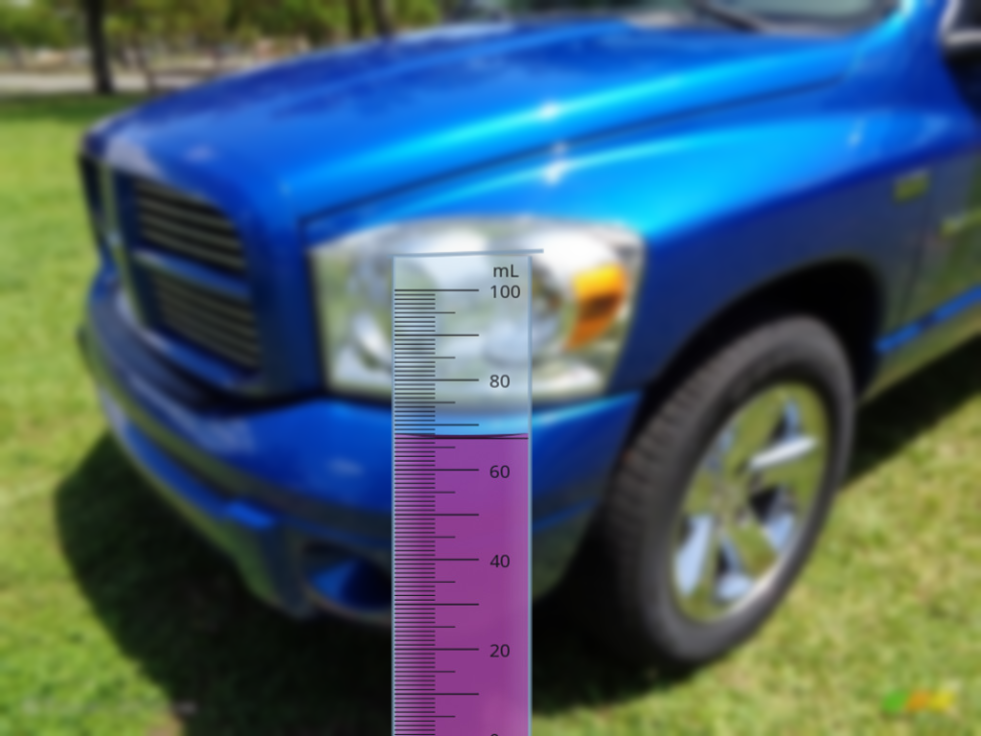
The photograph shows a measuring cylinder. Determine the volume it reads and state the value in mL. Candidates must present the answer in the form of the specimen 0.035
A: 67
